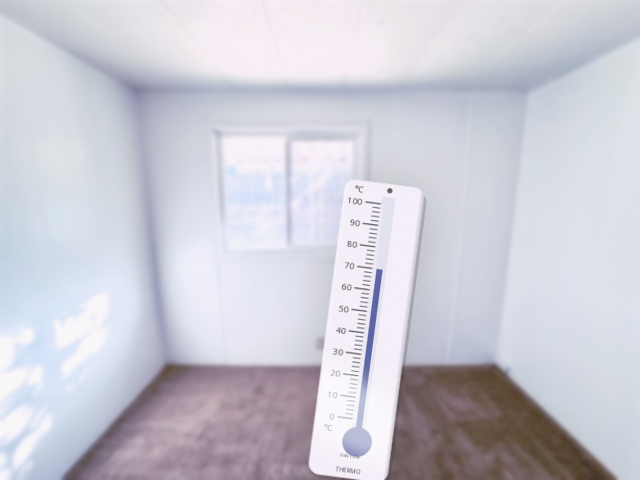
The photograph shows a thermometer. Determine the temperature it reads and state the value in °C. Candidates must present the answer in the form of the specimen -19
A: 70
